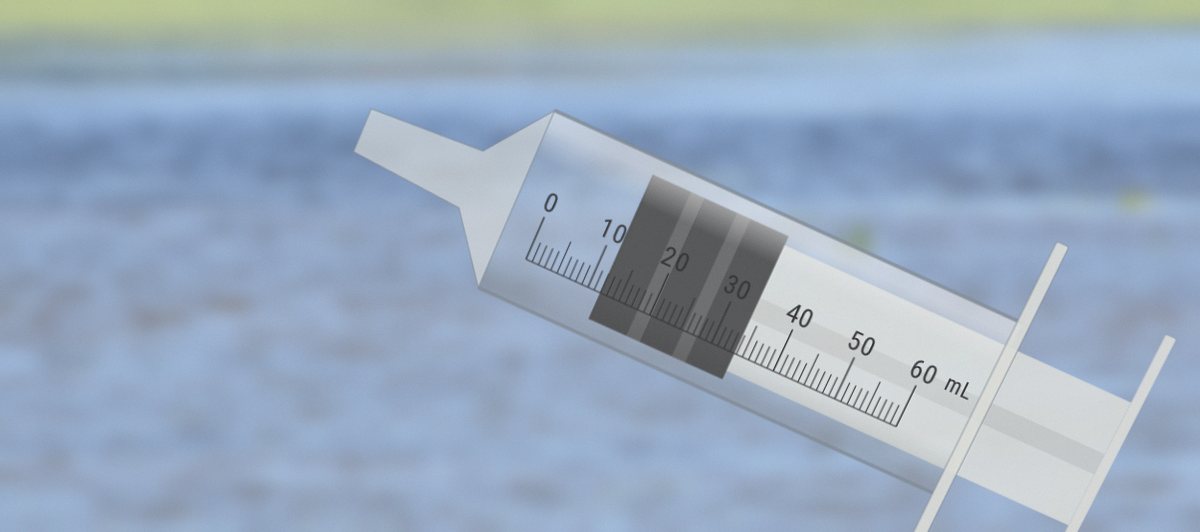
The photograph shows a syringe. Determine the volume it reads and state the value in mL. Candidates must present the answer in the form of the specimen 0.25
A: 12
